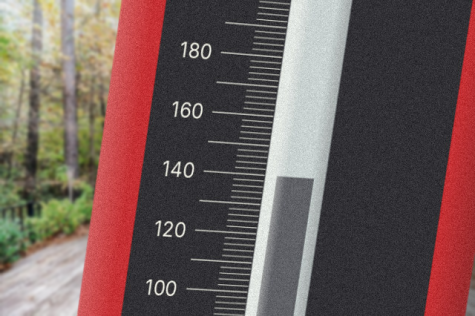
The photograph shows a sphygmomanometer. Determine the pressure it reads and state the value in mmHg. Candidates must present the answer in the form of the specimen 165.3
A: 140
